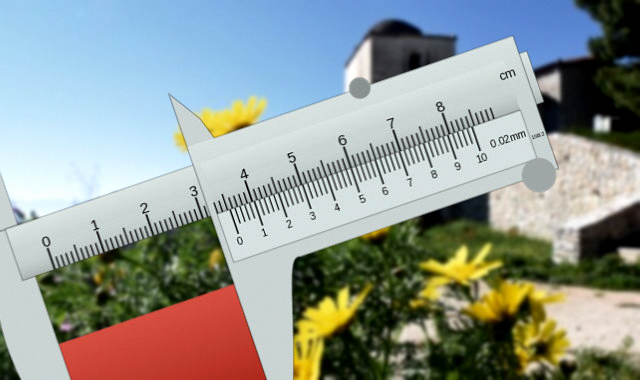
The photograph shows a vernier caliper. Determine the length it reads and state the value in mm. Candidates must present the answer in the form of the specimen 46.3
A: 35.5
